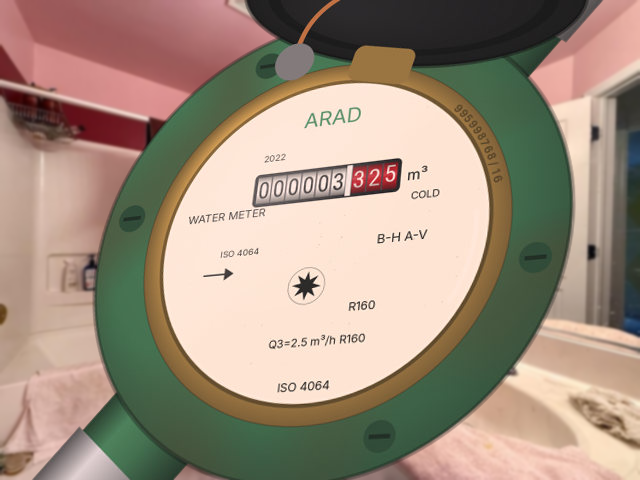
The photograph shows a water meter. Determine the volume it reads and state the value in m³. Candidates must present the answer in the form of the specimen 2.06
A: 3.325
